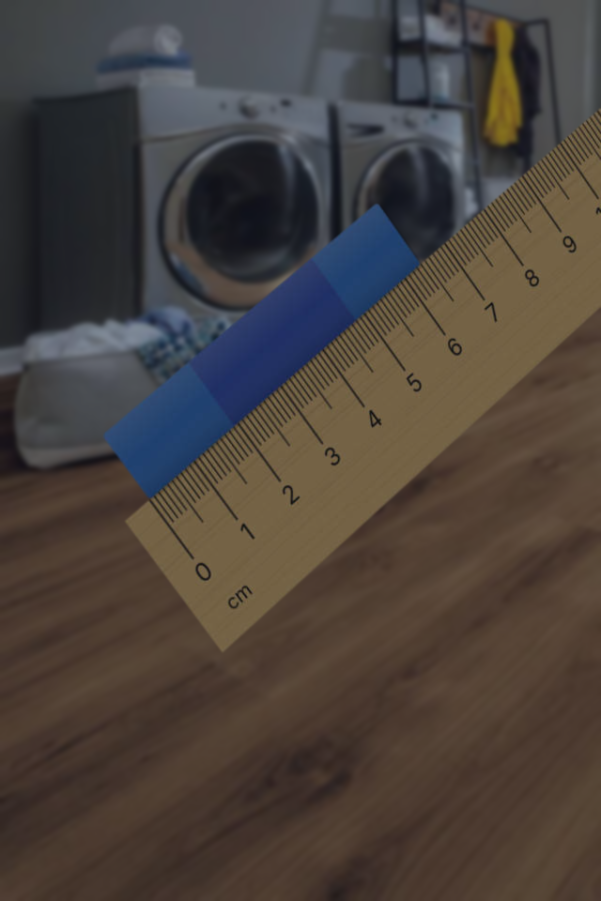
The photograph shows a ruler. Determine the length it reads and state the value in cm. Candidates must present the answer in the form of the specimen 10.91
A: 6.4
